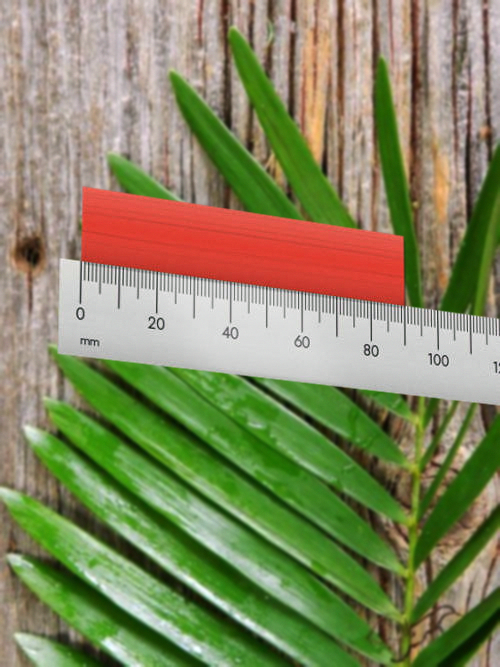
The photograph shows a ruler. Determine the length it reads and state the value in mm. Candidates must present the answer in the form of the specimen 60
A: 90
